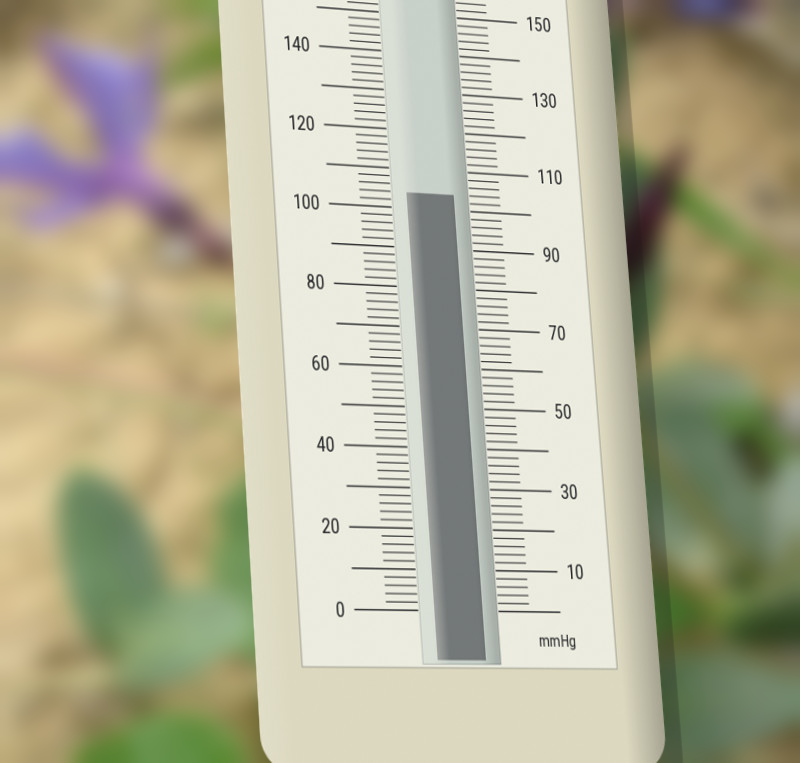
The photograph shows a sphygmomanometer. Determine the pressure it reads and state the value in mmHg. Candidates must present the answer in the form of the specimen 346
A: 104
